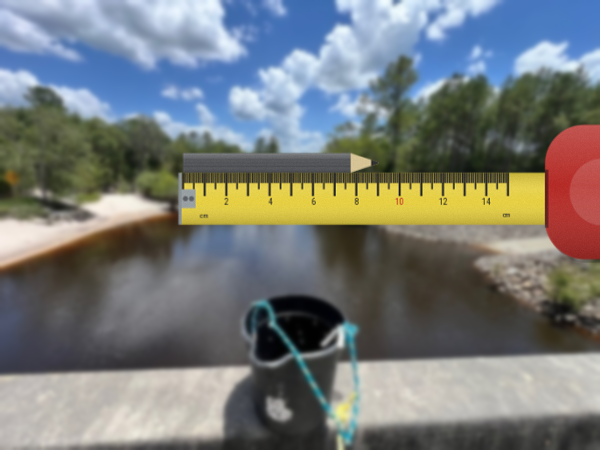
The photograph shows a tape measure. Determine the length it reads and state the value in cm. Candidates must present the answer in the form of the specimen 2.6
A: 9
